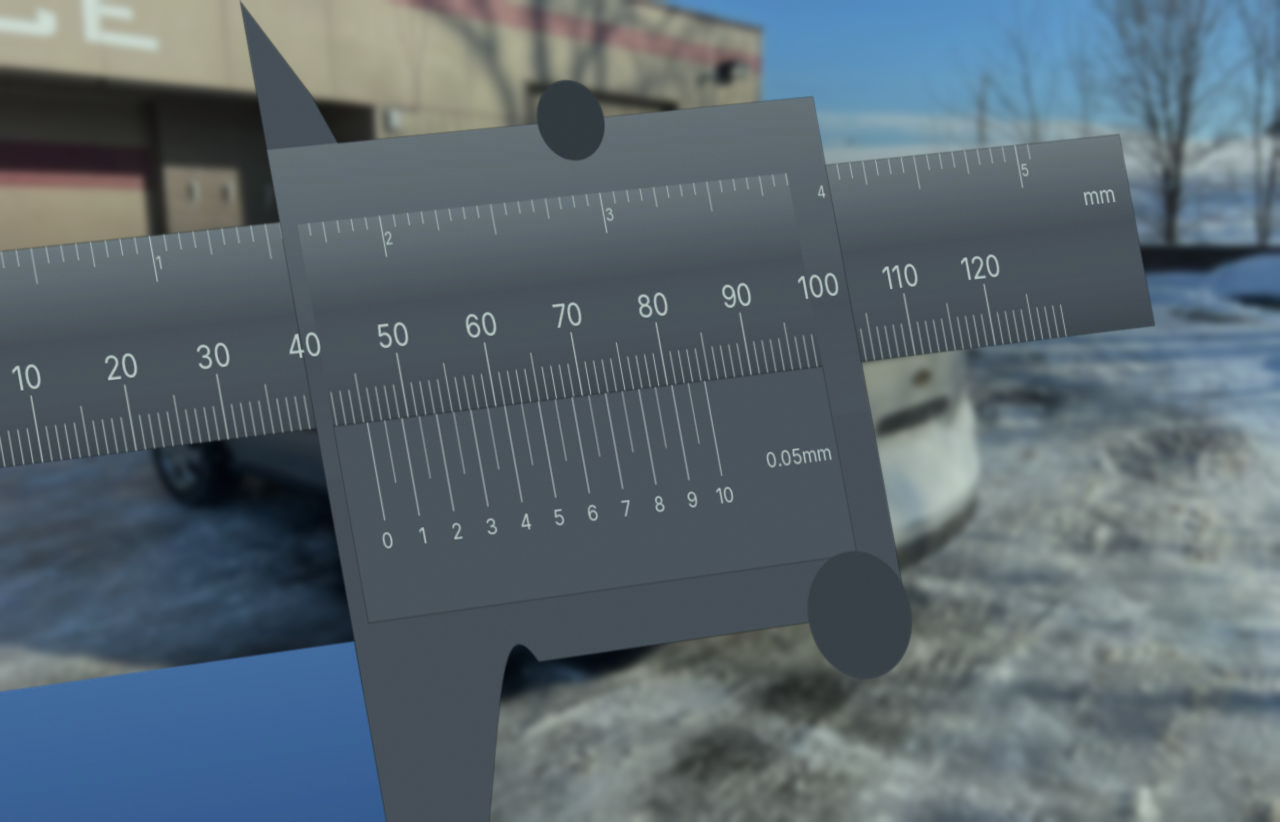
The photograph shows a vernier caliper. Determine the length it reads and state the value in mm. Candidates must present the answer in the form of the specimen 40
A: 45.4
